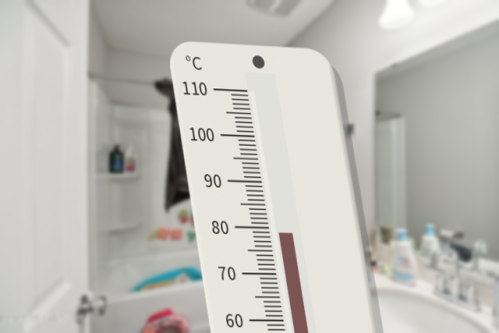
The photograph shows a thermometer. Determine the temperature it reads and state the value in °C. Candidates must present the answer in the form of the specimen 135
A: 79
